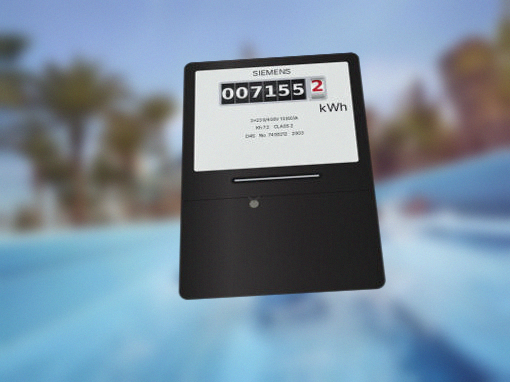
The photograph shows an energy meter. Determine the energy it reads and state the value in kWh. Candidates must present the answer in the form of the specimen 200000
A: 7155.2
